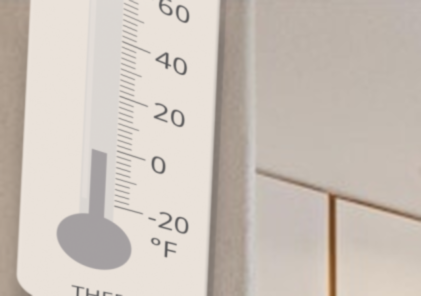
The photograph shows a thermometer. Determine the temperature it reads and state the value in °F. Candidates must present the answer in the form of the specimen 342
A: -2
